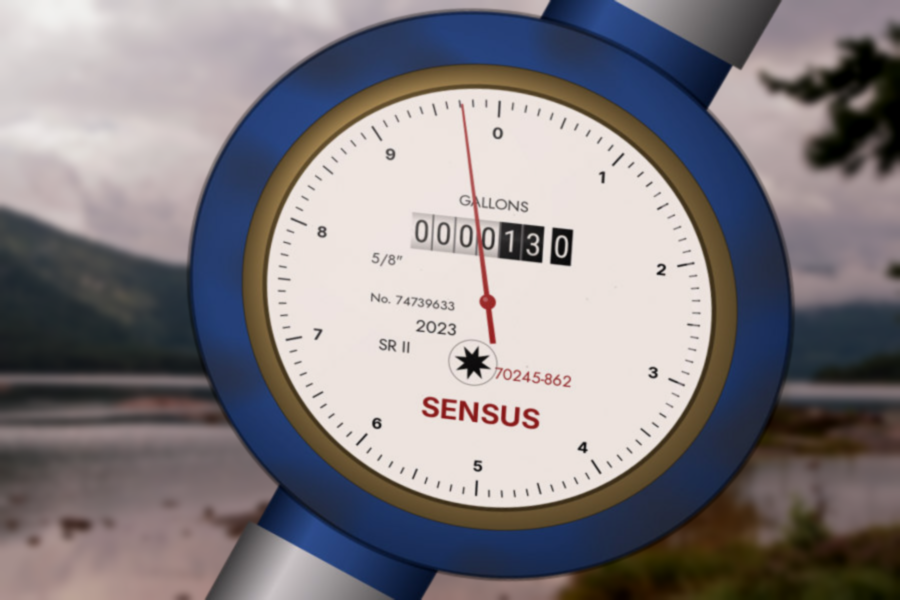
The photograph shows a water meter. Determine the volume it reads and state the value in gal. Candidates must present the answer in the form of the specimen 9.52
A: 129.7
